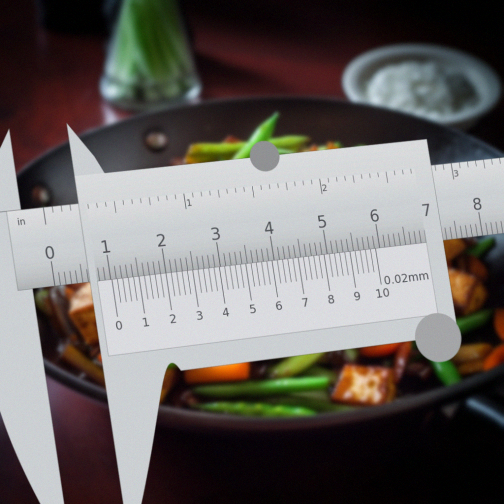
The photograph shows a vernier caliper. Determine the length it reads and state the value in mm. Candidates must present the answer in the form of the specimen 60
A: 10.2
